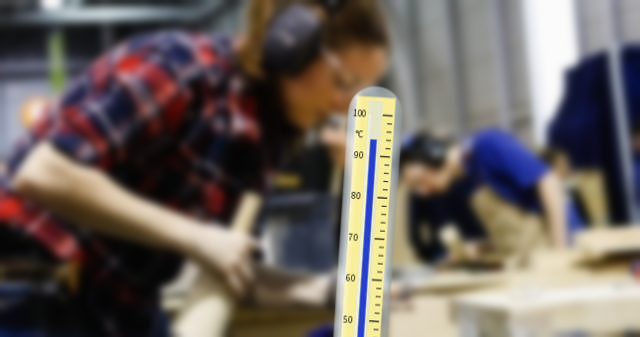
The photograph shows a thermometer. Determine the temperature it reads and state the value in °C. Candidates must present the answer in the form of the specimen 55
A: 94
